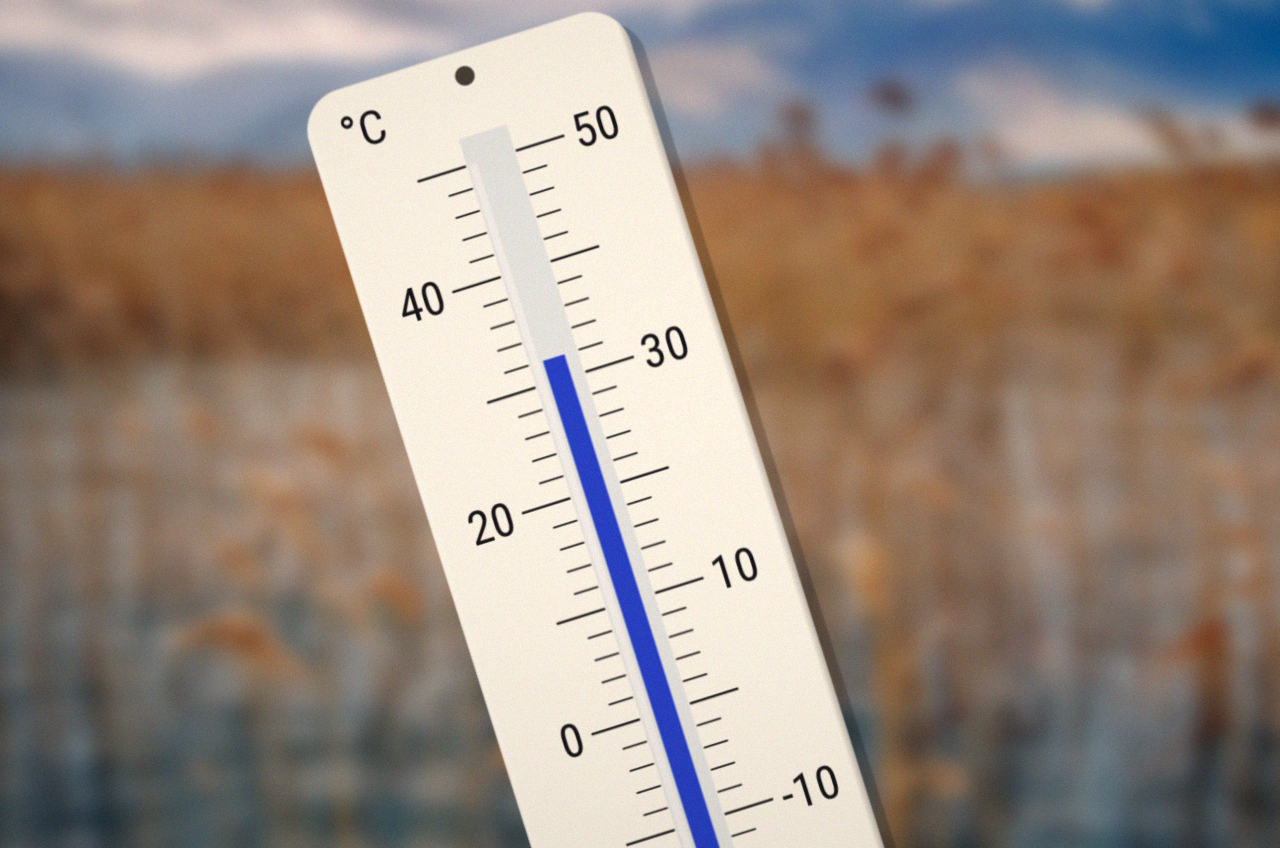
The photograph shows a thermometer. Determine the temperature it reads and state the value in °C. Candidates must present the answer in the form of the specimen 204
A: 32
